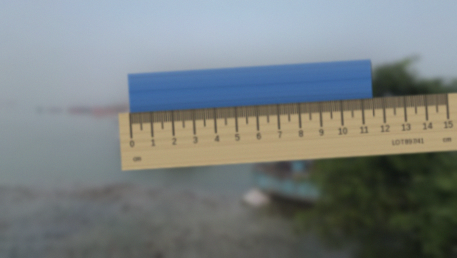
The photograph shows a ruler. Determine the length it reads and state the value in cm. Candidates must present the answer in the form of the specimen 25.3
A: 11.5
